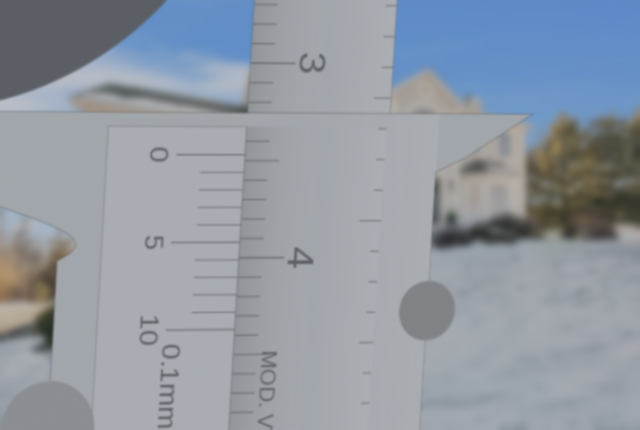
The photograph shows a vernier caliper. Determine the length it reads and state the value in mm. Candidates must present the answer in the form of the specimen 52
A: 34.7
